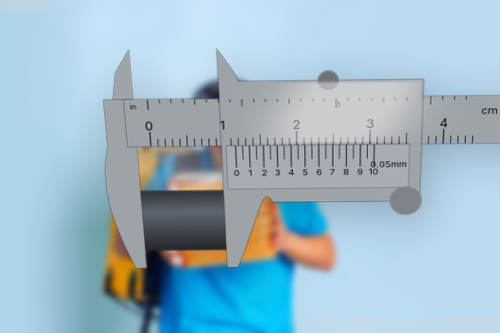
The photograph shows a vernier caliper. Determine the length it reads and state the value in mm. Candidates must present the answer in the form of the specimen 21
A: 11.6
